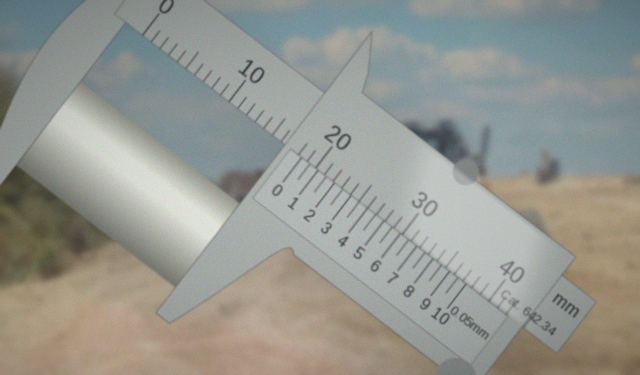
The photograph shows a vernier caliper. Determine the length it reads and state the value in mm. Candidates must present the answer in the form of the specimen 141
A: 18.4
